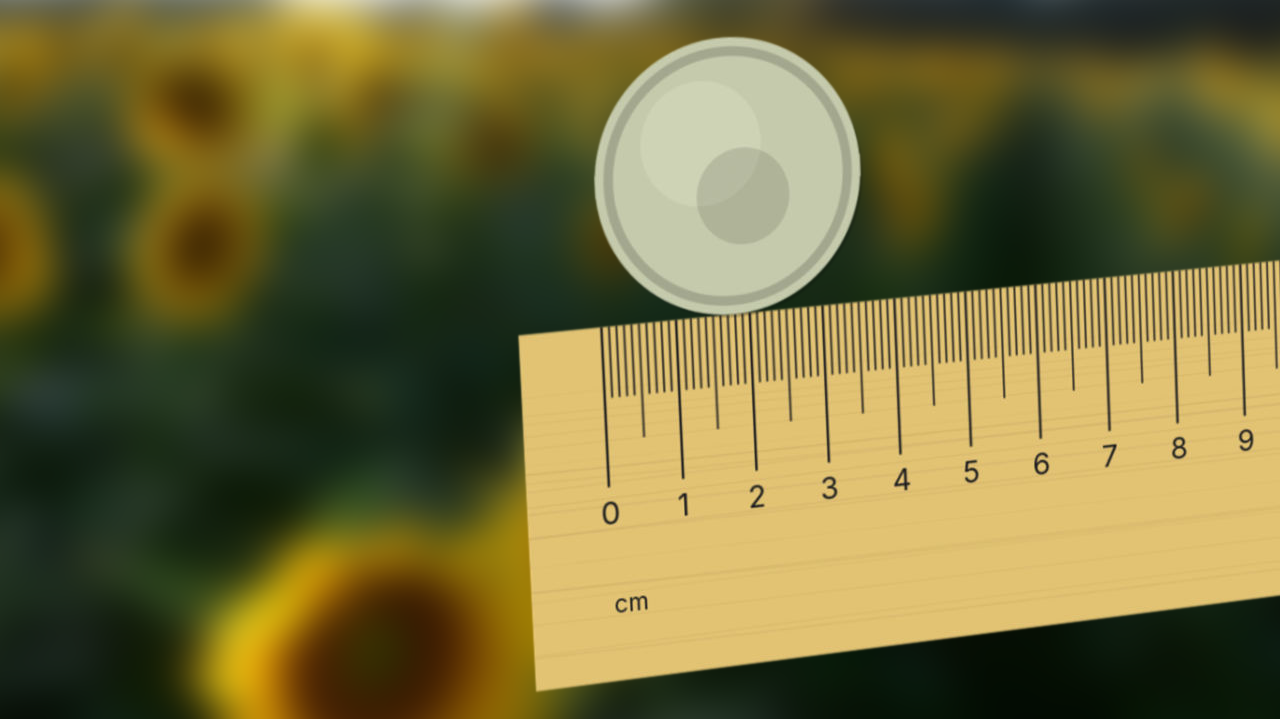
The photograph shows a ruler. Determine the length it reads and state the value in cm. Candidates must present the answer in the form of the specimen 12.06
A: 3.6
